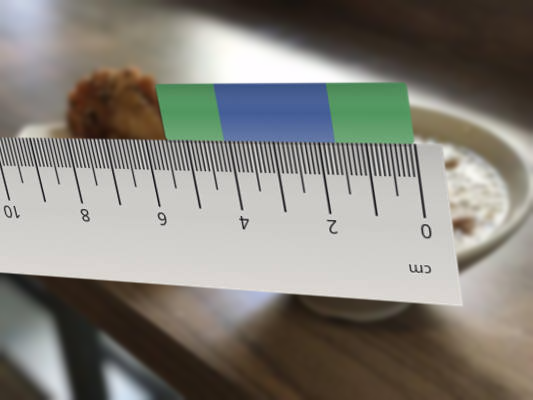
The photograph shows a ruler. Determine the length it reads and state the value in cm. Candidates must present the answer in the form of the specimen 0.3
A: 5.5
